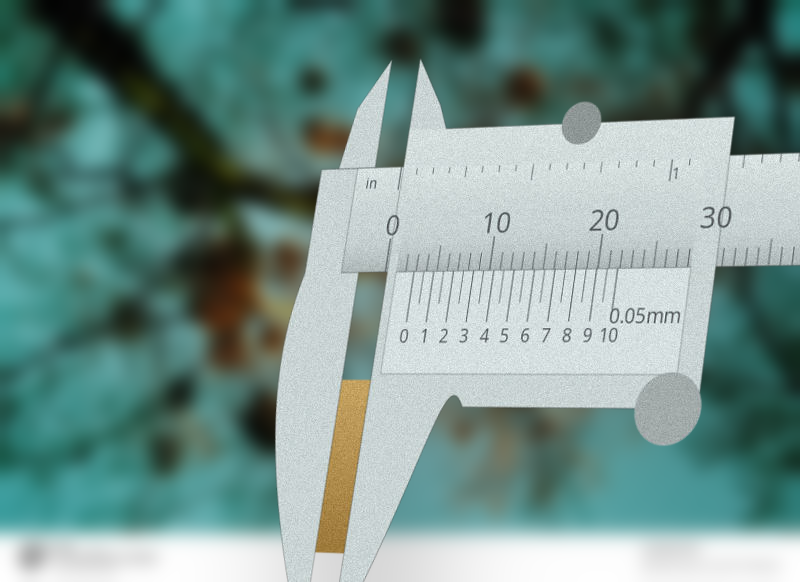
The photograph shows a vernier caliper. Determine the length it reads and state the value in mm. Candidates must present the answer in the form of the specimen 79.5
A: 2.8
